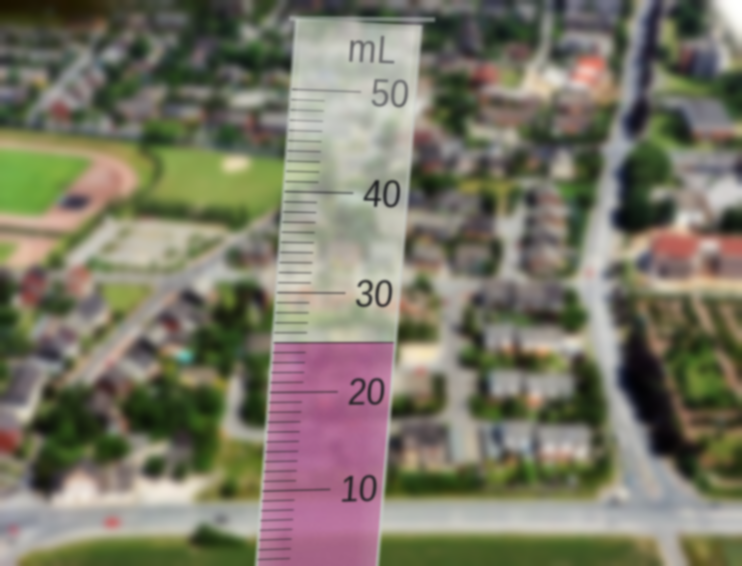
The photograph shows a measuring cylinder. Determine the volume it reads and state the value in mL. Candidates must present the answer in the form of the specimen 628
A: 25
